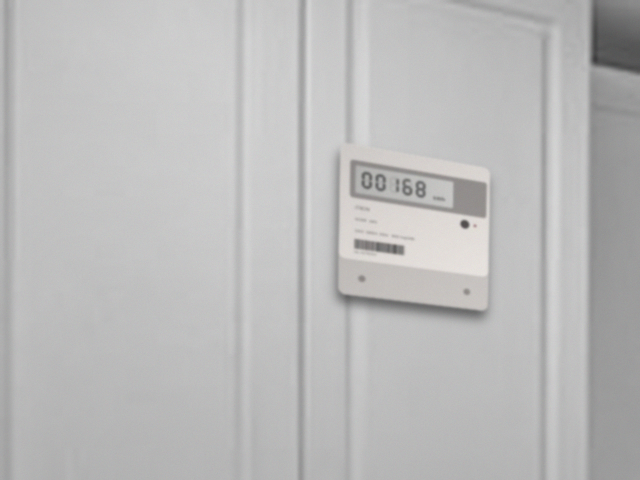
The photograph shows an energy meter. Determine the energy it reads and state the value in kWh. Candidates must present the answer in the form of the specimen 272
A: 168
